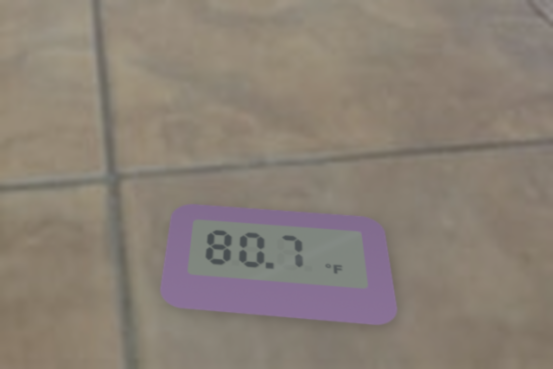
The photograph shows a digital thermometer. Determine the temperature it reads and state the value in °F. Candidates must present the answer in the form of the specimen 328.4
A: 80.7
